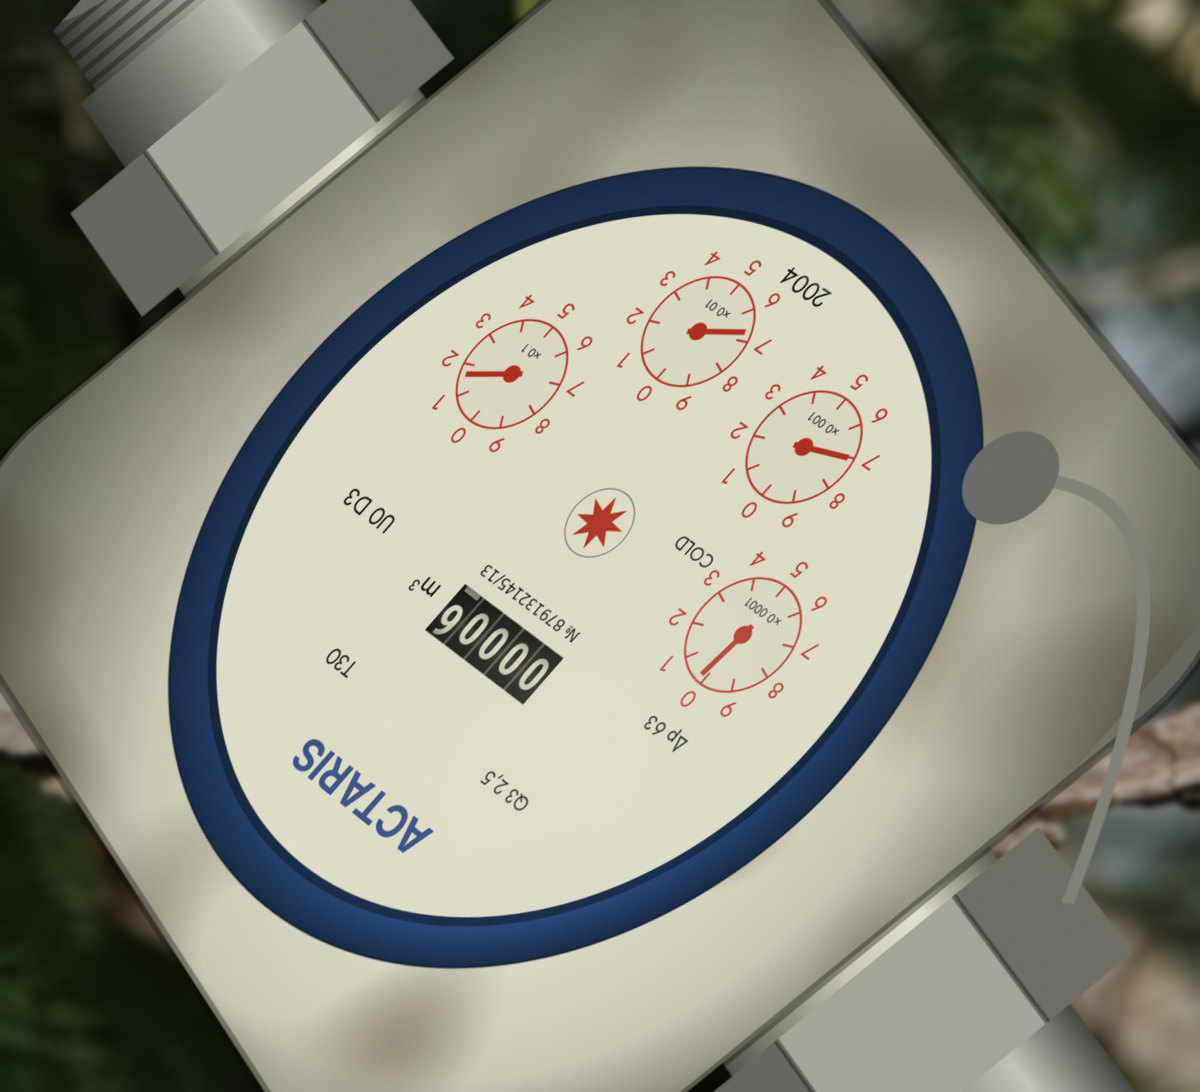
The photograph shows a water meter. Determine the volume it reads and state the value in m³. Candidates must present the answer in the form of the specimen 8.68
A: 6.1670
